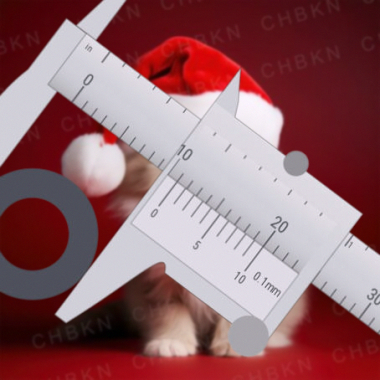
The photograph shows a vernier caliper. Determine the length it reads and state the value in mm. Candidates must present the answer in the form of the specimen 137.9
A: 11.0
